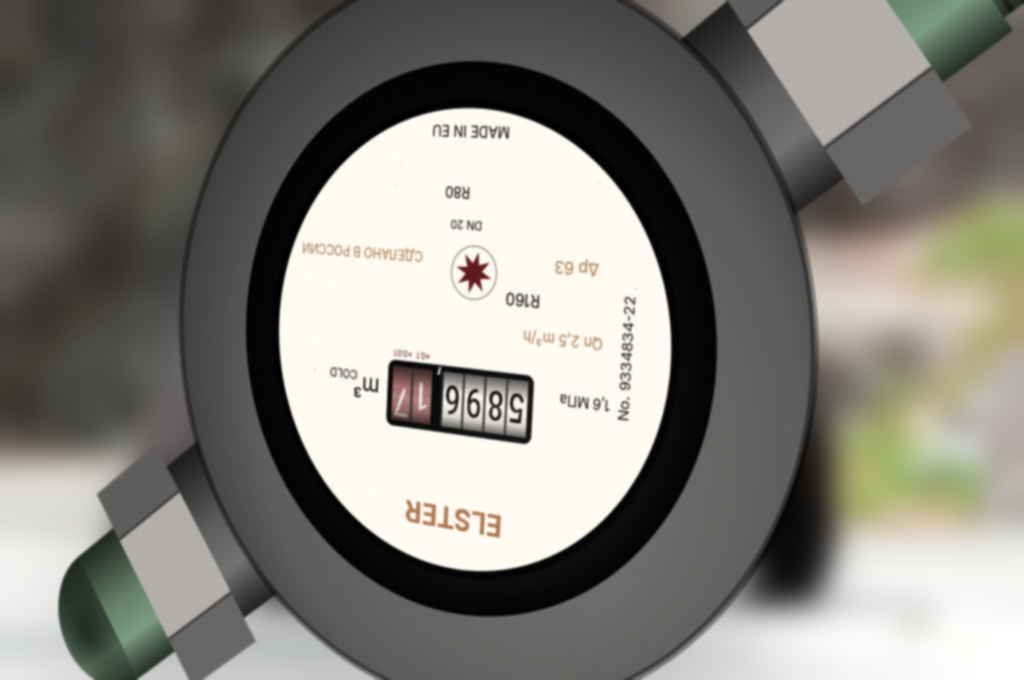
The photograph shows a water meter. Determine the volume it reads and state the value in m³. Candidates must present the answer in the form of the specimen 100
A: 5896.17
